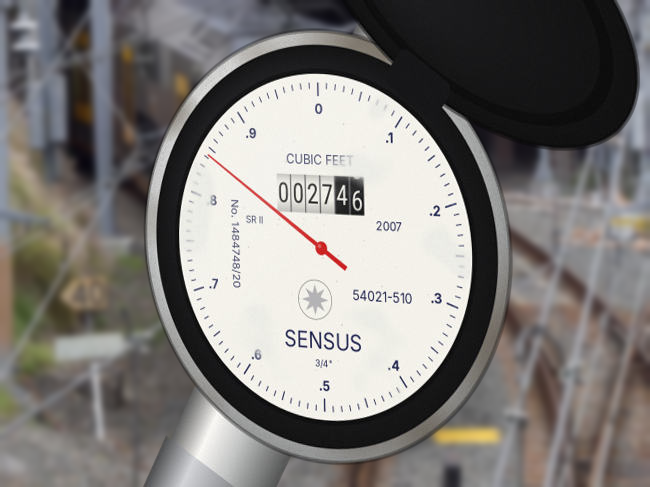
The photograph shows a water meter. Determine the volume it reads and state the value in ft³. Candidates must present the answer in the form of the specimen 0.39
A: 2745.84
